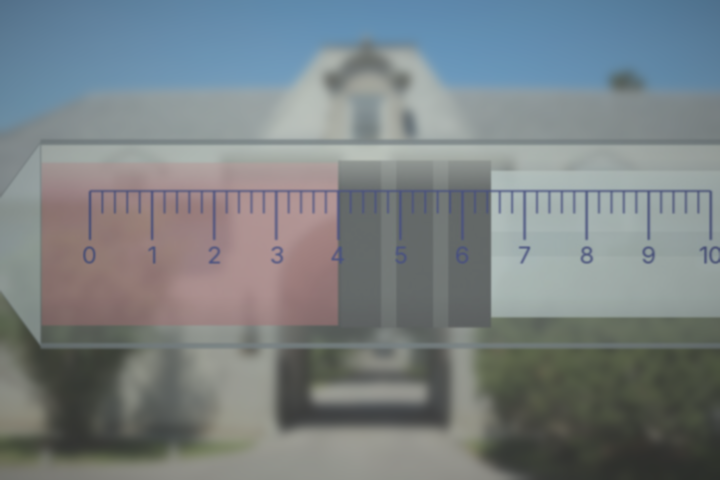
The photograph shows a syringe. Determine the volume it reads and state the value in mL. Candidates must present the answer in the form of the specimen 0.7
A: 4
